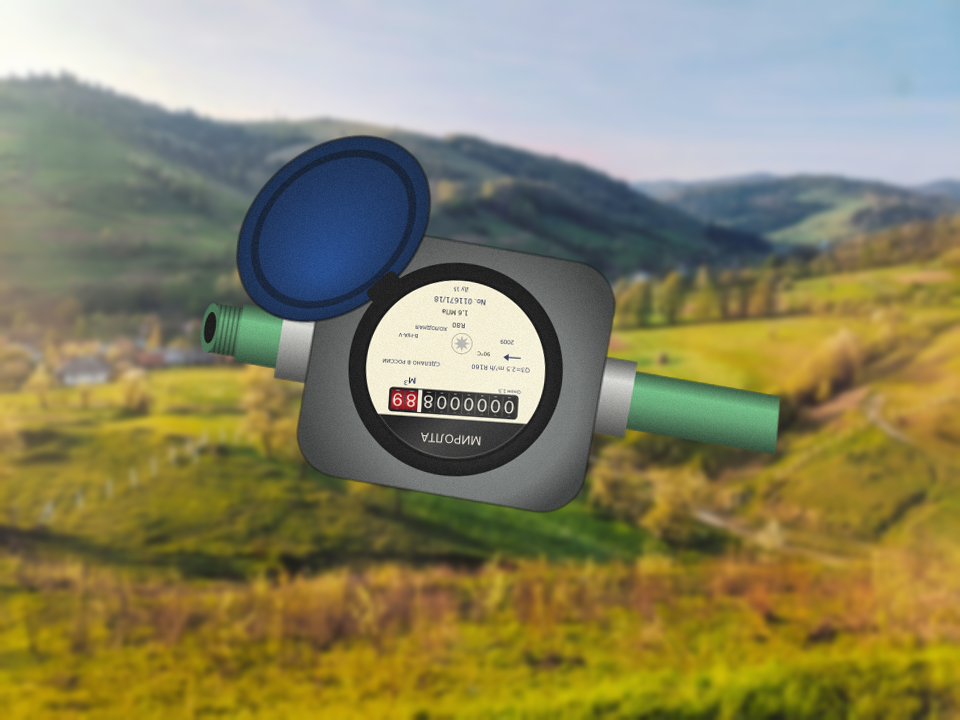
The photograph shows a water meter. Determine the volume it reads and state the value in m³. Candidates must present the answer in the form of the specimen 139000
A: 8.89
